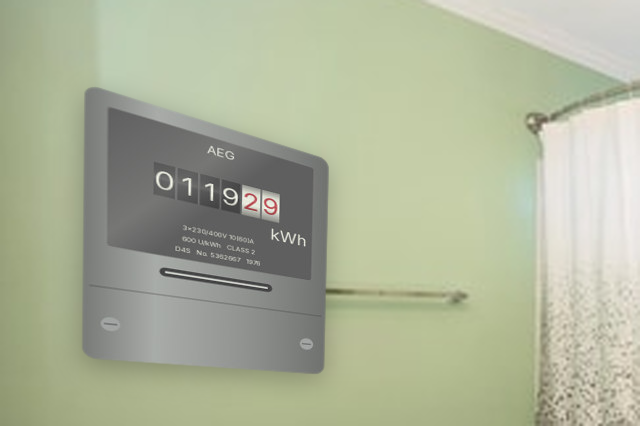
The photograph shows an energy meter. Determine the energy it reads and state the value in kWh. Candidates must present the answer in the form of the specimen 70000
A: 119.29
